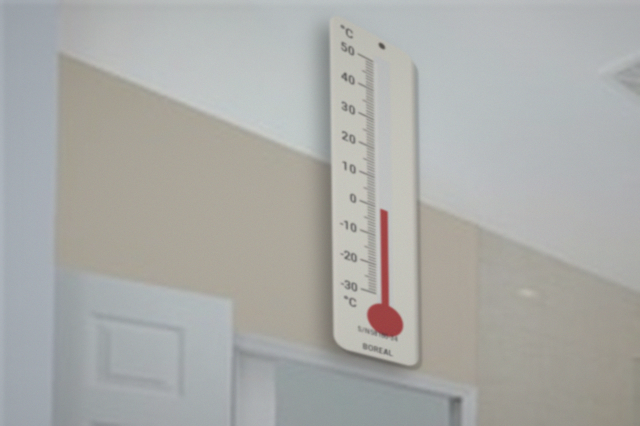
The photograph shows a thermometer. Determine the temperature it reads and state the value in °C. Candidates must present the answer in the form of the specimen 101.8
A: 0
